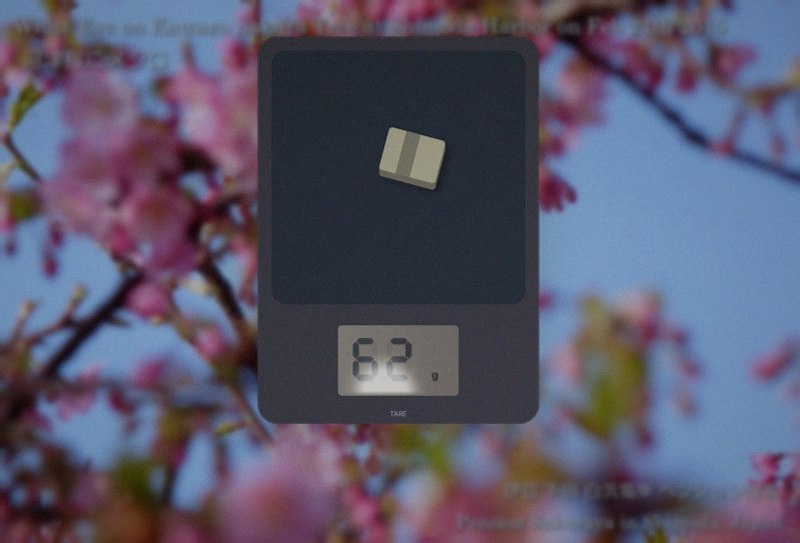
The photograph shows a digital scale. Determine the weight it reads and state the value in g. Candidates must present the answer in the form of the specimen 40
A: 62
